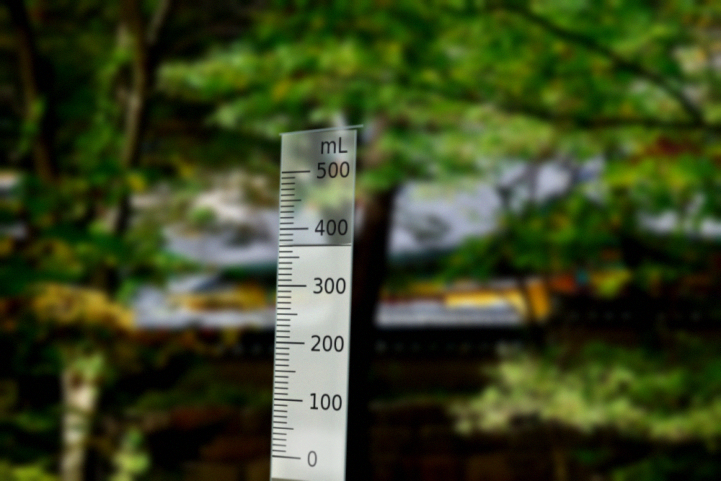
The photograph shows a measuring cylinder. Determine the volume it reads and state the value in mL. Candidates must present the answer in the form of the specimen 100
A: 370
